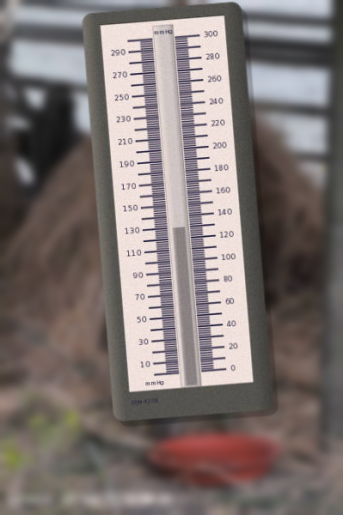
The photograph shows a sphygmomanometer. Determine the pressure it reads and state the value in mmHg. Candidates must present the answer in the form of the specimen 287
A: 130
